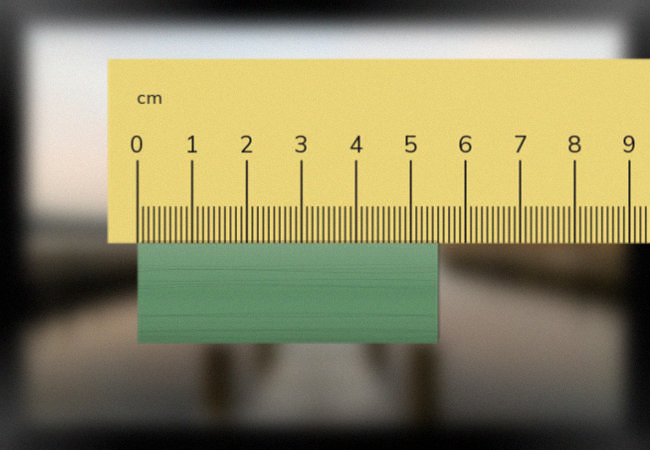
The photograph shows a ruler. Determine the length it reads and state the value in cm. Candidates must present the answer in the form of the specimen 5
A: 5.5
